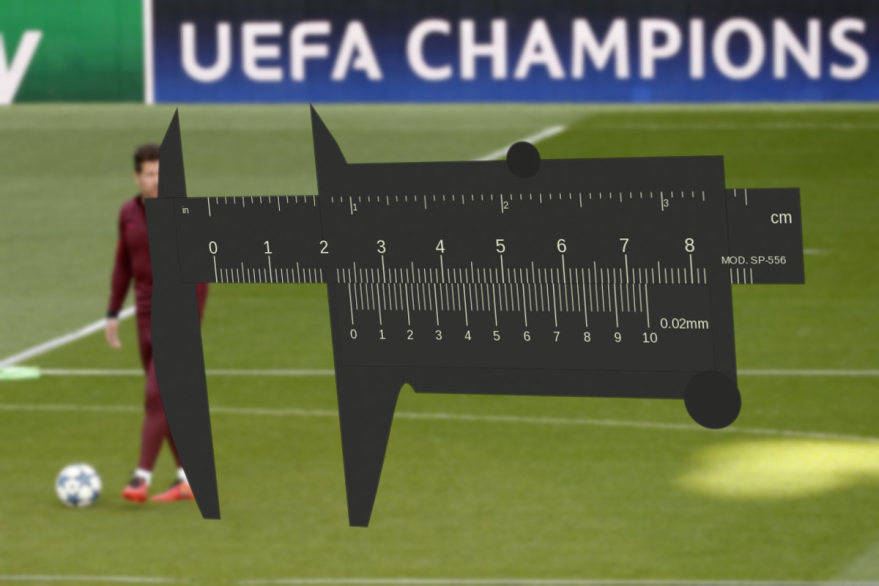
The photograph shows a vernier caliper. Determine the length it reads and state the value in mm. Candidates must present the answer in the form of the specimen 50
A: 23.8
